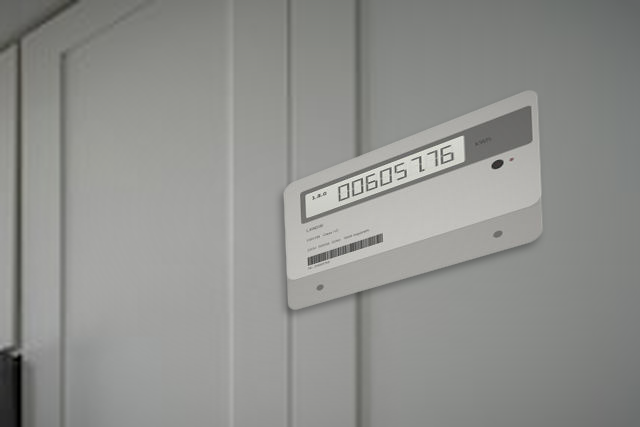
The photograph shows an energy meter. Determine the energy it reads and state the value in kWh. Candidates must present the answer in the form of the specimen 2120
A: 6057.76
